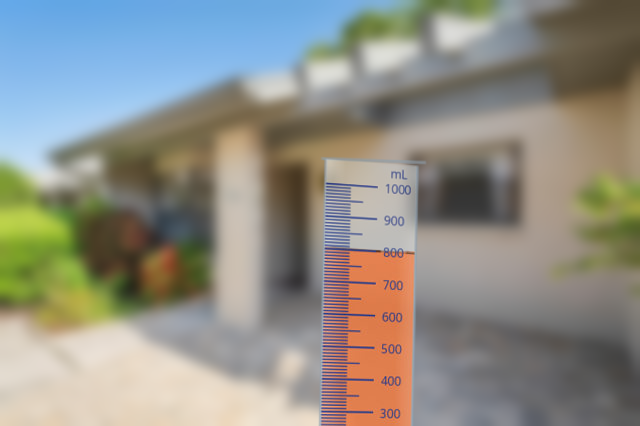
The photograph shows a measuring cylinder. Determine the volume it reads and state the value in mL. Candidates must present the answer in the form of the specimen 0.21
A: 800
